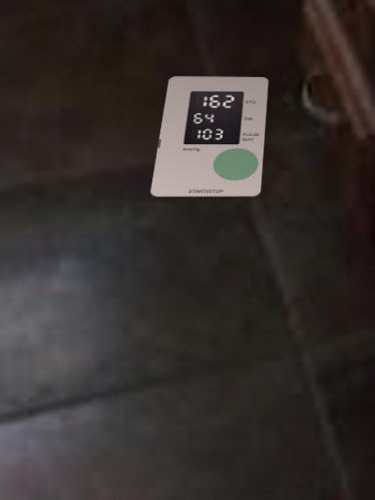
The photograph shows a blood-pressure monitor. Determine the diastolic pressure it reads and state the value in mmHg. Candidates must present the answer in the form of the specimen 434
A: 64
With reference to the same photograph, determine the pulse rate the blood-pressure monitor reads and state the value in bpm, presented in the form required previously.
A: 103
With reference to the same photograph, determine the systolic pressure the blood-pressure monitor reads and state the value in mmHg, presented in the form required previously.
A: 162
